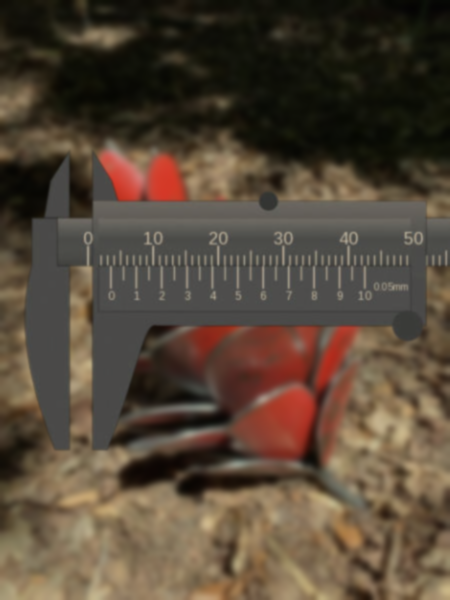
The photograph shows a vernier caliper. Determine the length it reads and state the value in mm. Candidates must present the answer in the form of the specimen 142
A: 3.5
